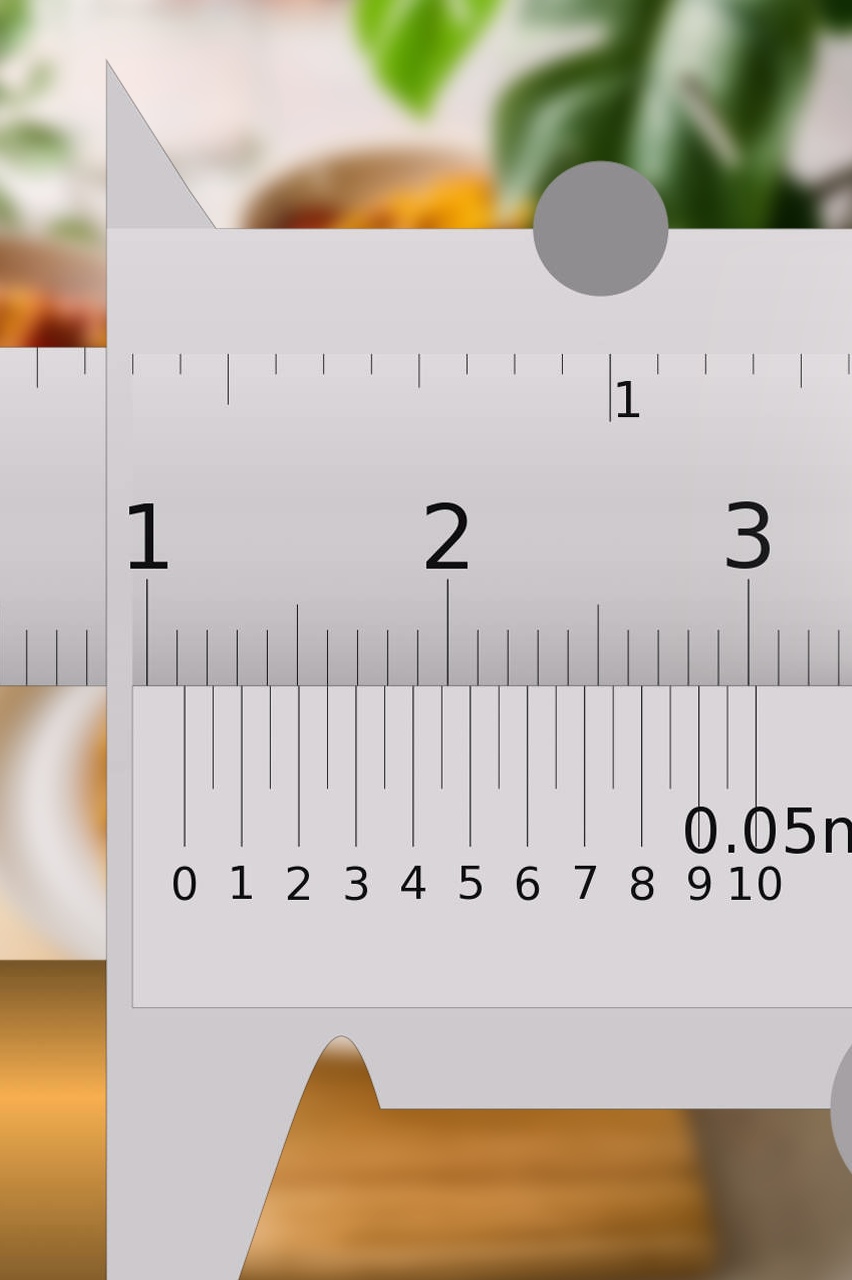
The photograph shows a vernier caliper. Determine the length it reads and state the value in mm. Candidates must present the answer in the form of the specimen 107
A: 11.25
